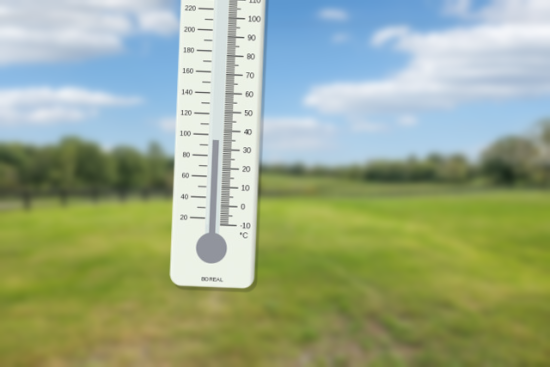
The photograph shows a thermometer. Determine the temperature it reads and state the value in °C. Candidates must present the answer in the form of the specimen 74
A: 35
